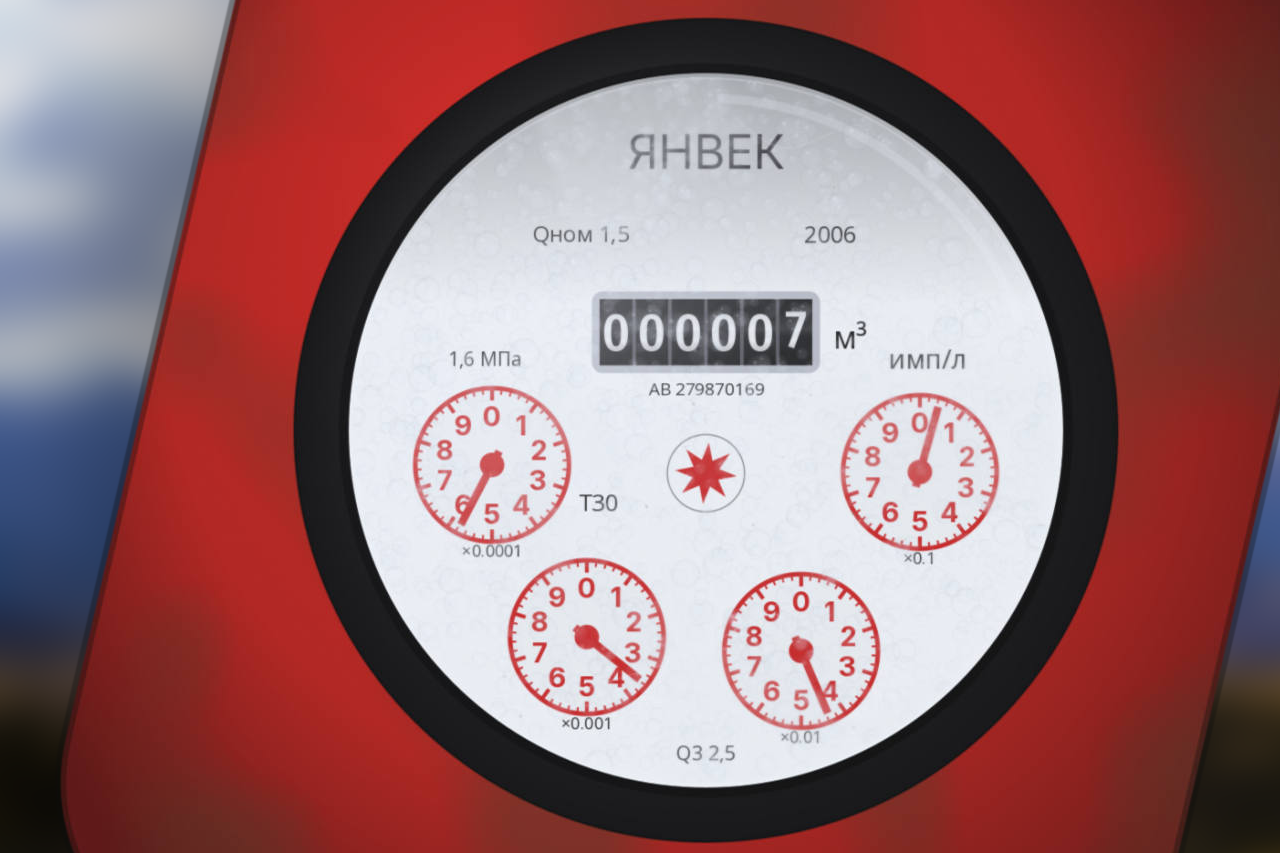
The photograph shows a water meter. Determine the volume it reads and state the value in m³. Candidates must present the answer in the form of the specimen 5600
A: 7.0435
